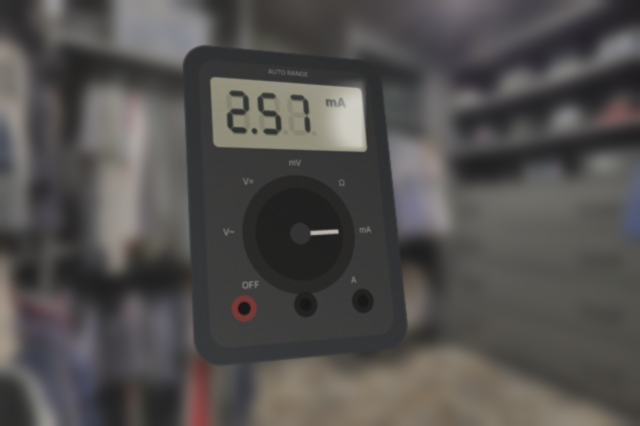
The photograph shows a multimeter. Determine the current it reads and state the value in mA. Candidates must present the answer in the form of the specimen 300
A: 2.57
